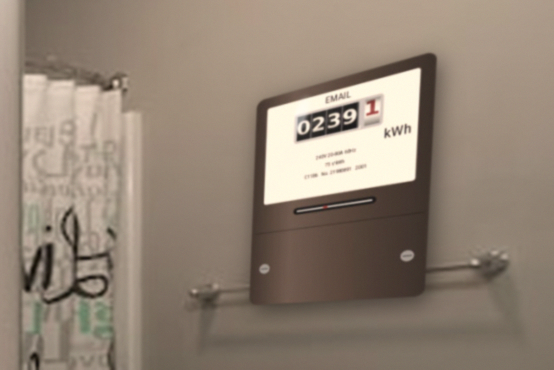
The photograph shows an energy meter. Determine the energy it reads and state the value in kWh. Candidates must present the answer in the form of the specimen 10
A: 239.1
